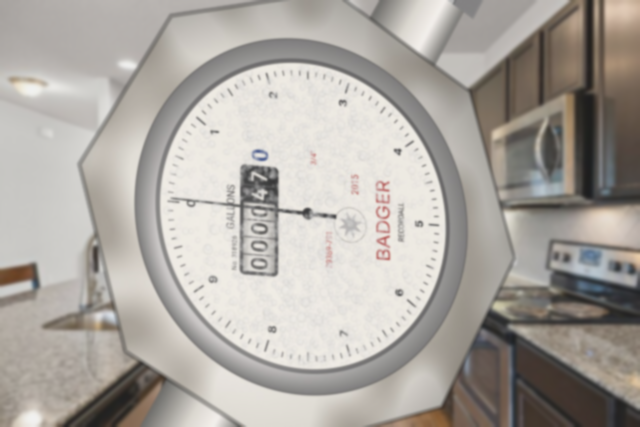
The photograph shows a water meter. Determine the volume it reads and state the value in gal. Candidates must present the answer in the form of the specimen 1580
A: 470.0
